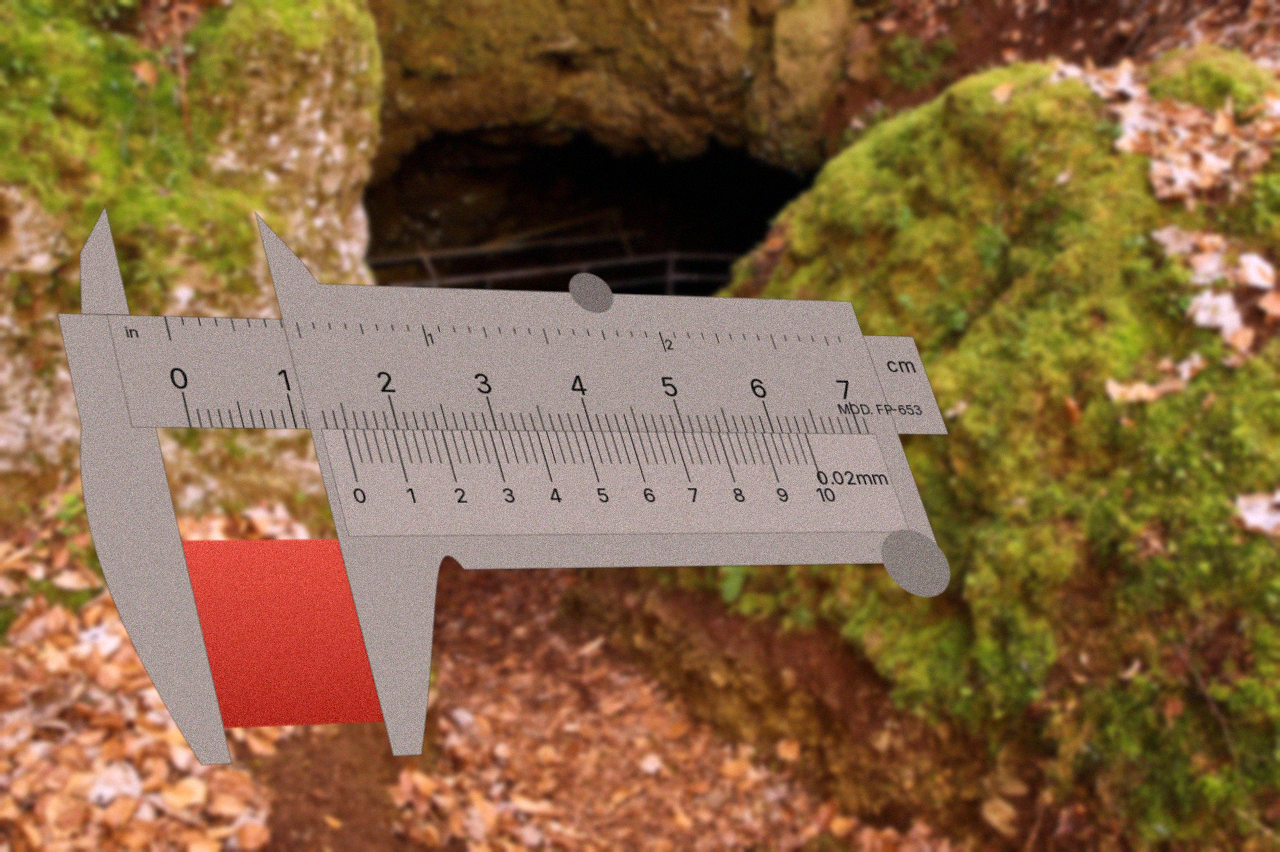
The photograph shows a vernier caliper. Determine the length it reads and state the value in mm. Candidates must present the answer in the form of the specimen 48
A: 14.6
